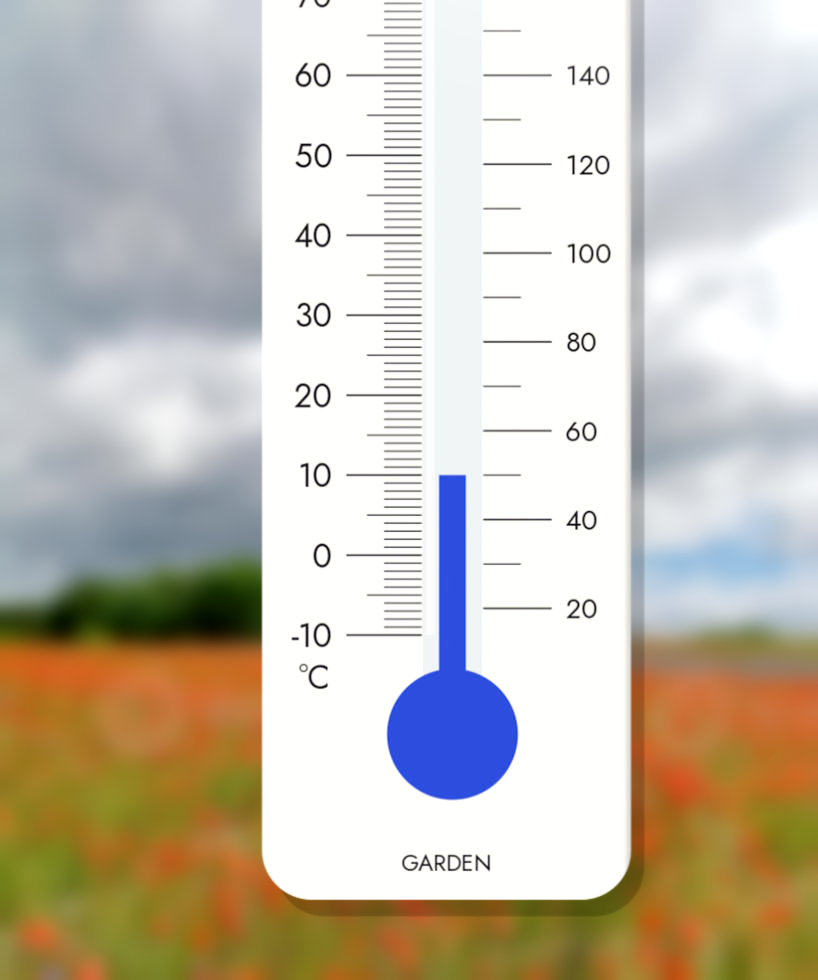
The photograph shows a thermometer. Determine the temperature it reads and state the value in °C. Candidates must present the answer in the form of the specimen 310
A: 10
